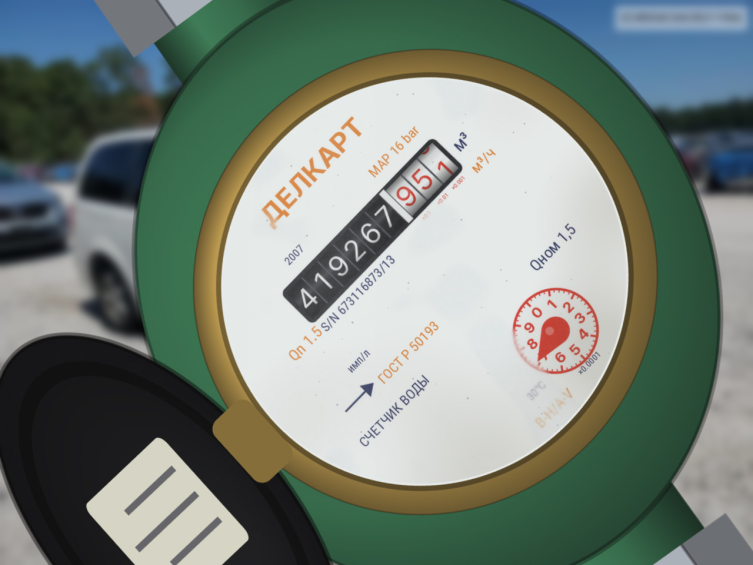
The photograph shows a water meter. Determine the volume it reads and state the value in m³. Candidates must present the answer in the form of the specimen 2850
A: 419267.9507
